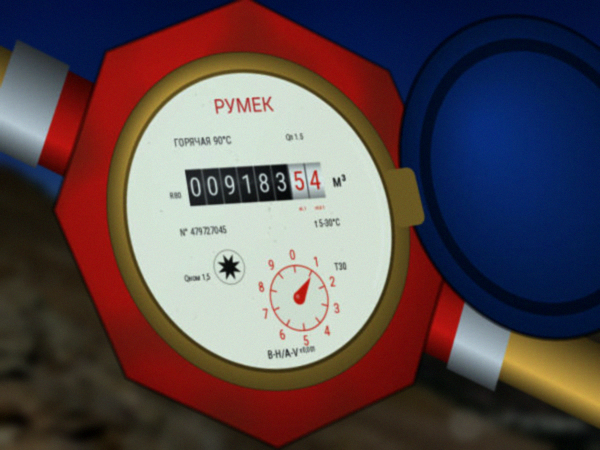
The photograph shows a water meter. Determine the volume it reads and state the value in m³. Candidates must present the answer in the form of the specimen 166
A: 9183.541
